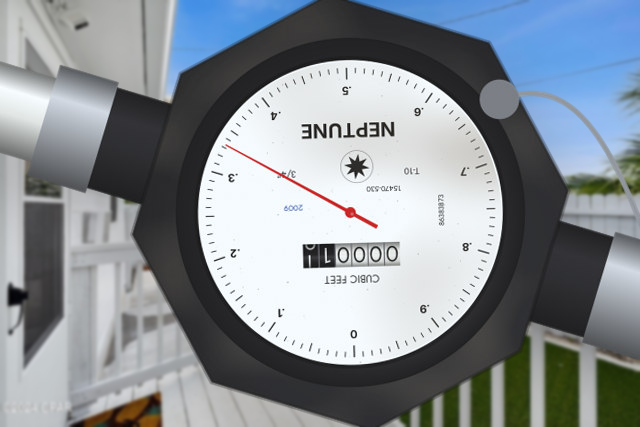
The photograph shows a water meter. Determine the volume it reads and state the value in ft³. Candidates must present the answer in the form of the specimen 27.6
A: 11.33
